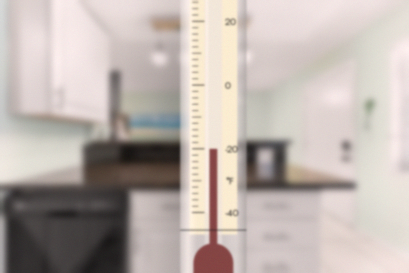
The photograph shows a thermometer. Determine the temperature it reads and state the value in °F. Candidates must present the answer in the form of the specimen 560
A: -20
